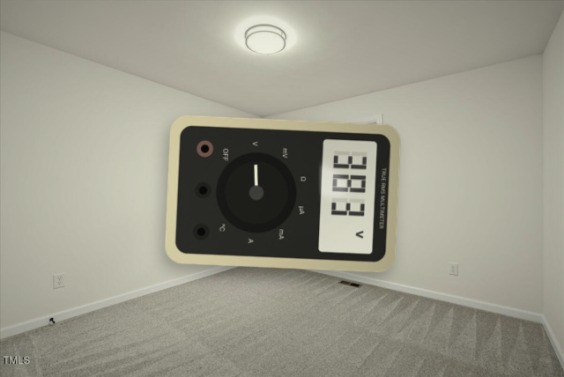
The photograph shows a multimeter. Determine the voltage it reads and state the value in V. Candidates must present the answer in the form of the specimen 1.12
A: 383
